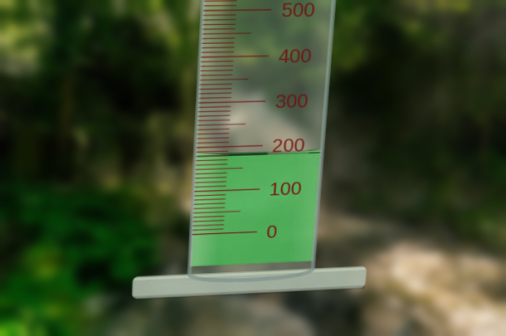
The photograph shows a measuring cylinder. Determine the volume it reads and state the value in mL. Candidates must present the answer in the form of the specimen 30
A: 180
